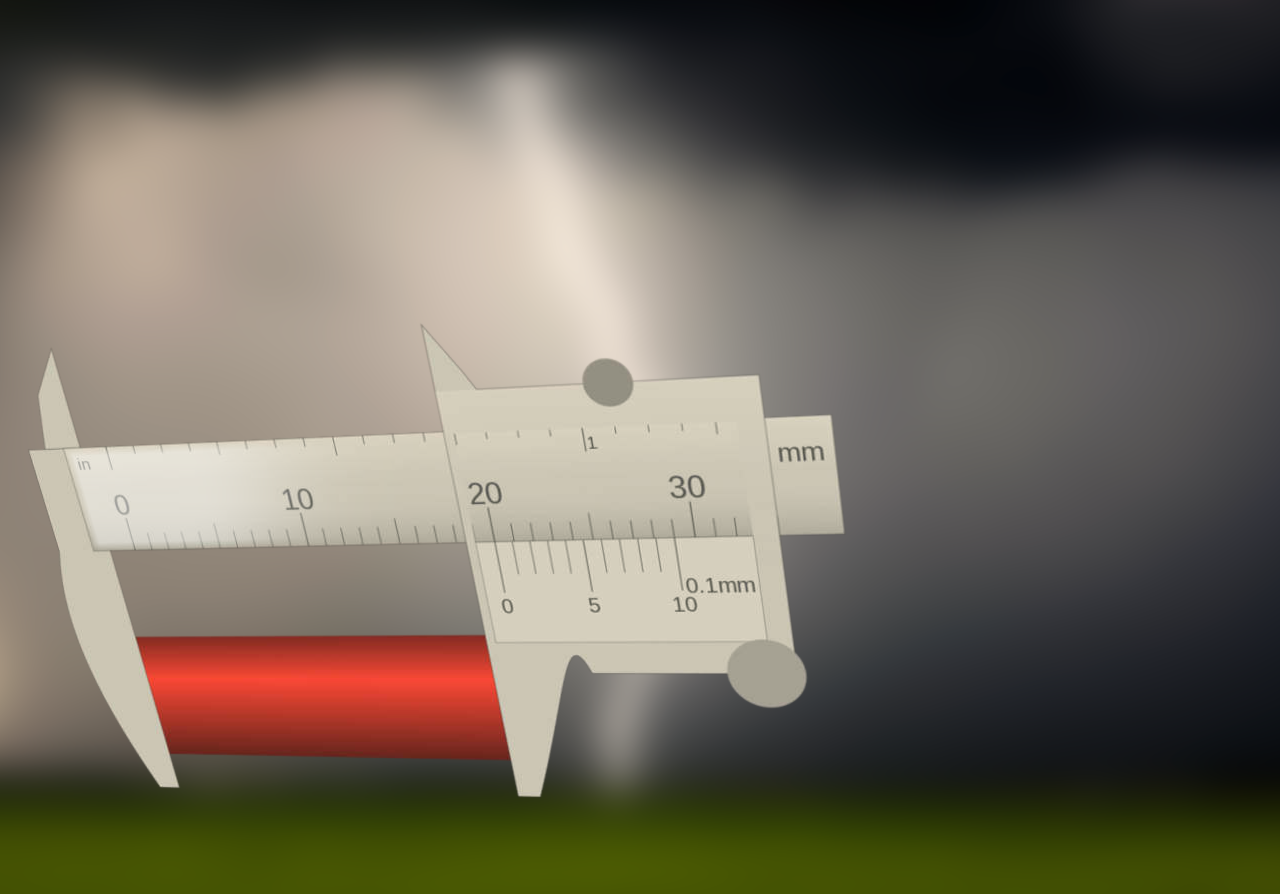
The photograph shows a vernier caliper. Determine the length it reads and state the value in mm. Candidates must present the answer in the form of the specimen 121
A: 20.0
